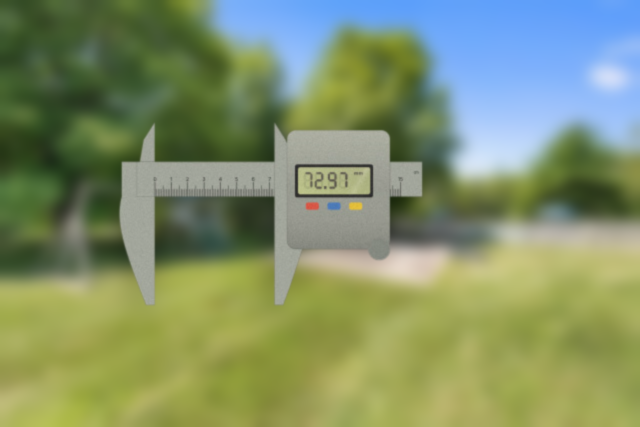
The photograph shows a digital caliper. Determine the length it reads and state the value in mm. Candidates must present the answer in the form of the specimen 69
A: 72.97
